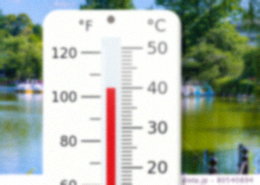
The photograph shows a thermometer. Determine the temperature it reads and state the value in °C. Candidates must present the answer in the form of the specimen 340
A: 40
